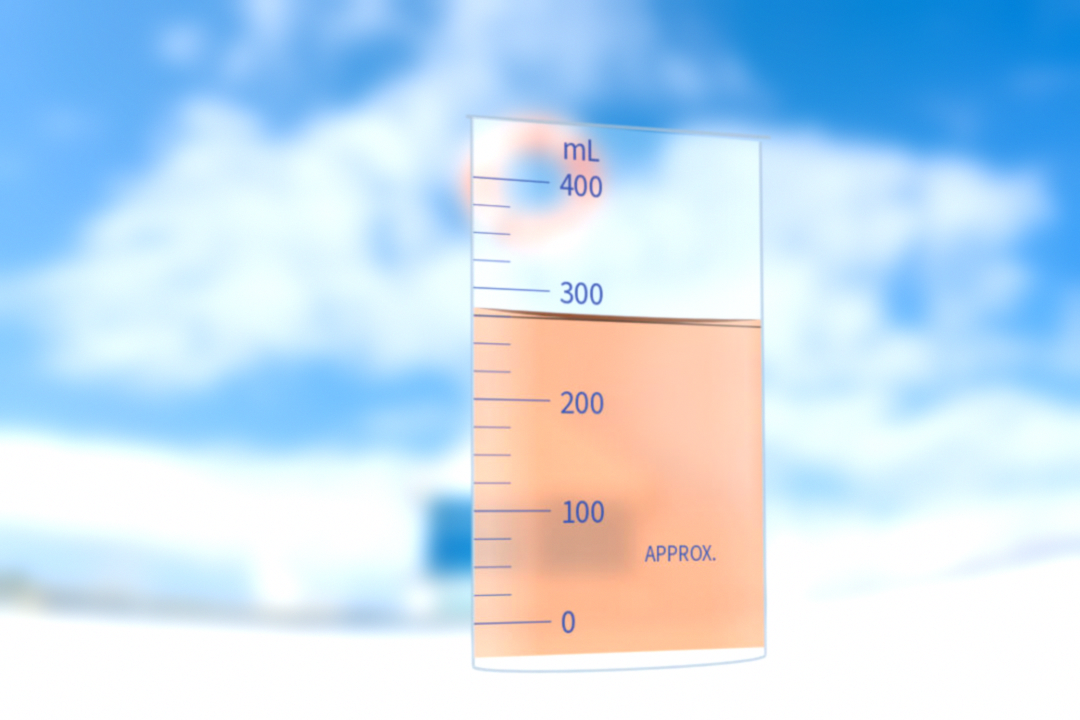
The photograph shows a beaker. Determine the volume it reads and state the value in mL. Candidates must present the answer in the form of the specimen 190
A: 275
